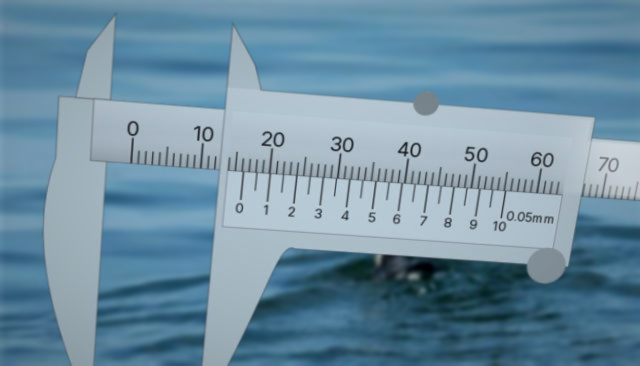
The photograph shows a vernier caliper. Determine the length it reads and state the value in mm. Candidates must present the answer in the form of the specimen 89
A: 16.2
